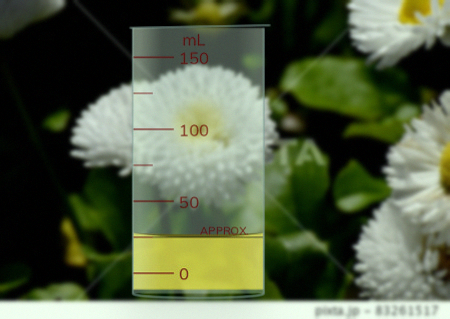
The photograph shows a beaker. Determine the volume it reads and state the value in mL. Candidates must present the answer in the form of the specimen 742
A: 25
